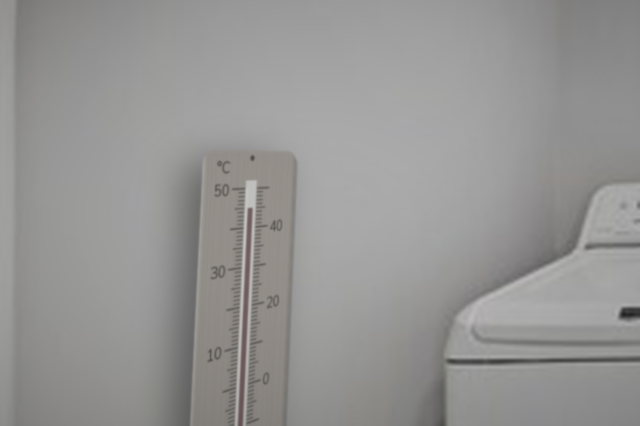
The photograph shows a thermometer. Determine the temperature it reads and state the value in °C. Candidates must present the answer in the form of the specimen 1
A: 45
